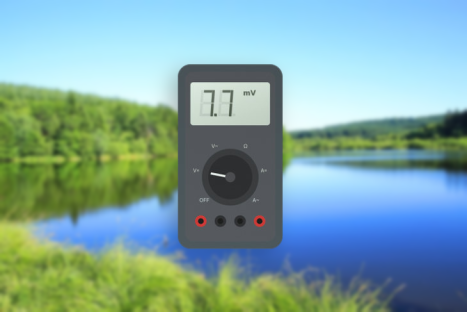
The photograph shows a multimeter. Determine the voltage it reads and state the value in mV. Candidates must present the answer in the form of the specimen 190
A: 7.7
